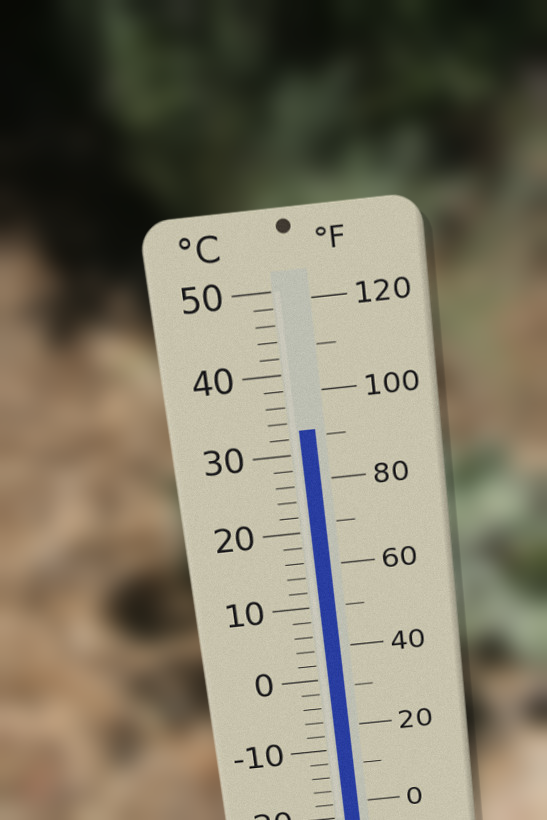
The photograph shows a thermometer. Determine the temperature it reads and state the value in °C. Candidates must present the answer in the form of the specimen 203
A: 33
